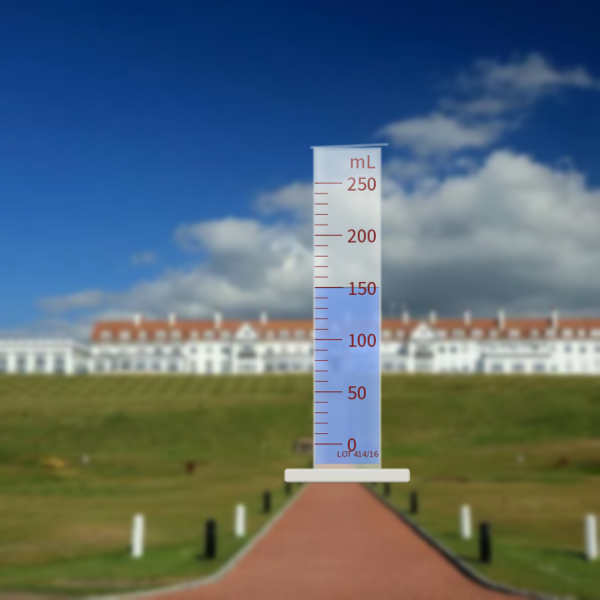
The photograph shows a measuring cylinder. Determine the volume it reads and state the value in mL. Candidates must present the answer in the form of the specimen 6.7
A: 150
